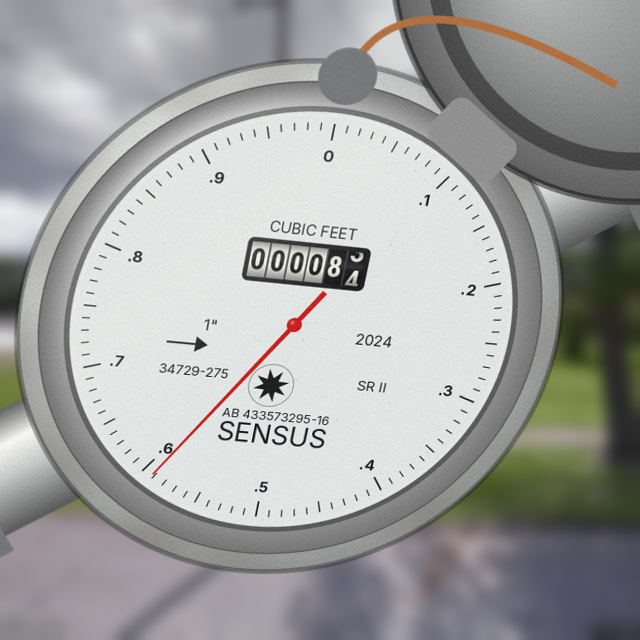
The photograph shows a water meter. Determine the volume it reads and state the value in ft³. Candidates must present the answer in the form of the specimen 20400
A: 83.59
